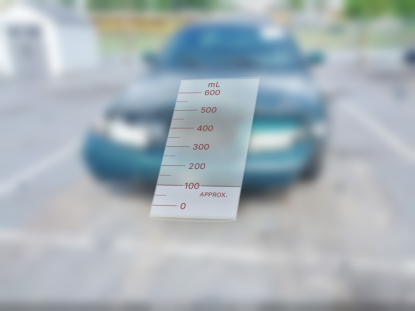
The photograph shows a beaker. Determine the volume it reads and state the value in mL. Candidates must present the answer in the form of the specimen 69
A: 100
